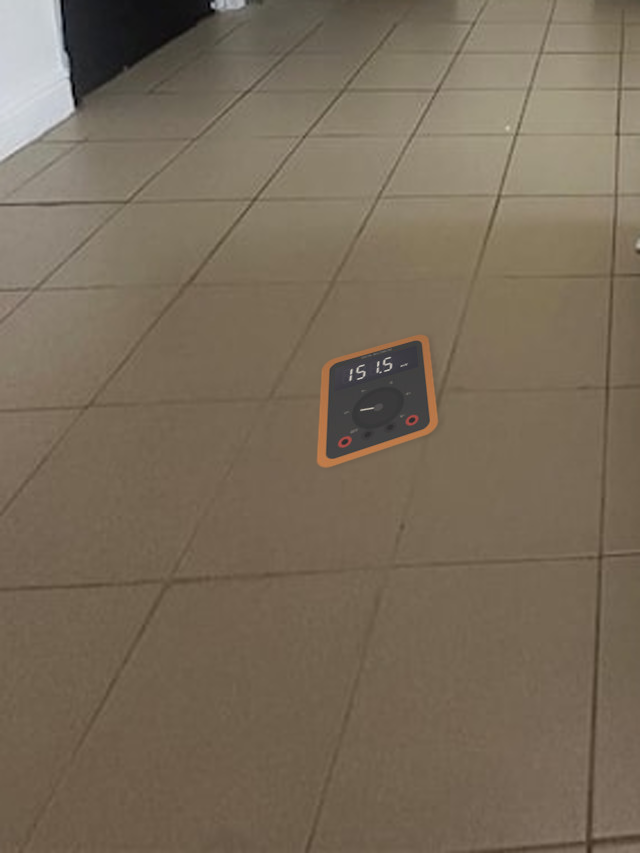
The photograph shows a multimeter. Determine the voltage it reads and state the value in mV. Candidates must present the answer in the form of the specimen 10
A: 151.5
